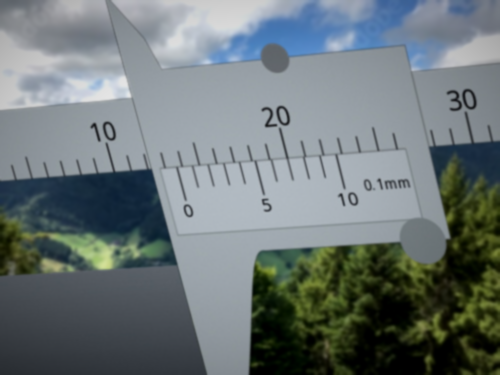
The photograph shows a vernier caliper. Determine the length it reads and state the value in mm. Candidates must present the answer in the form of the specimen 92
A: 13.7
